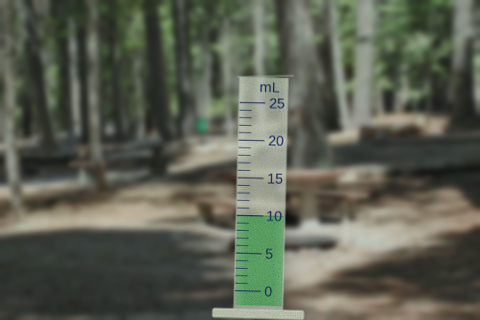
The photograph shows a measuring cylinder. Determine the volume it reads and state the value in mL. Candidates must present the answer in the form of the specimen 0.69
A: 10
